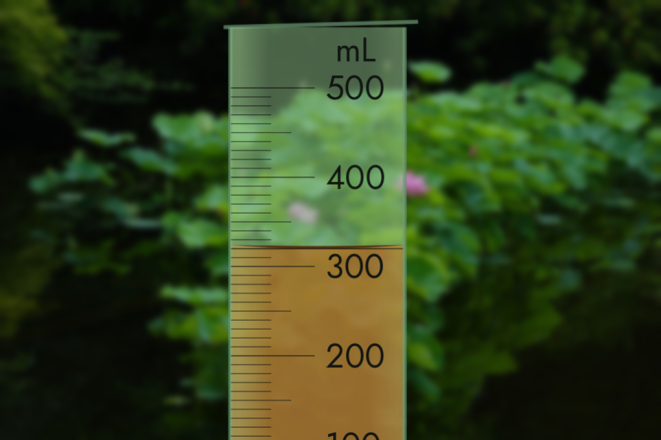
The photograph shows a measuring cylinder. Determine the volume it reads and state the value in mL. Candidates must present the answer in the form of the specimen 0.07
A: 320
